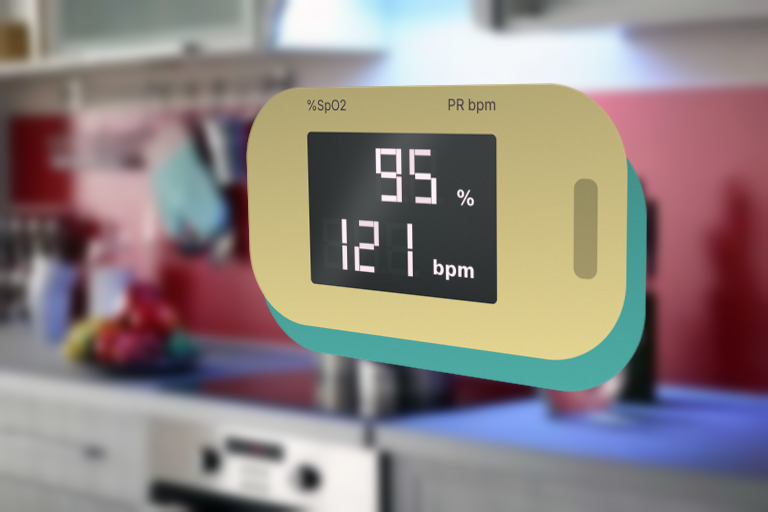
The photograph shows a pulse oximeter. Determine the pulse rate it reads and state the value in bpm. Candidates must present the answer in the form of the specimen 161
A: 121
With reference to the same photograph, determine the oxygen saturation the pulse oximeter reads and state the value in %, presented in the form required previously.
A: 95
